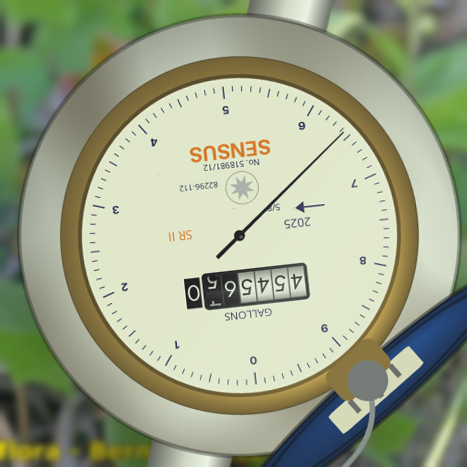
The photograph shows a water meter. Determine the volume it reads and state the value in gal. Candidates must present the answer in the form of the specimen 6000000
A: 4545646.4
